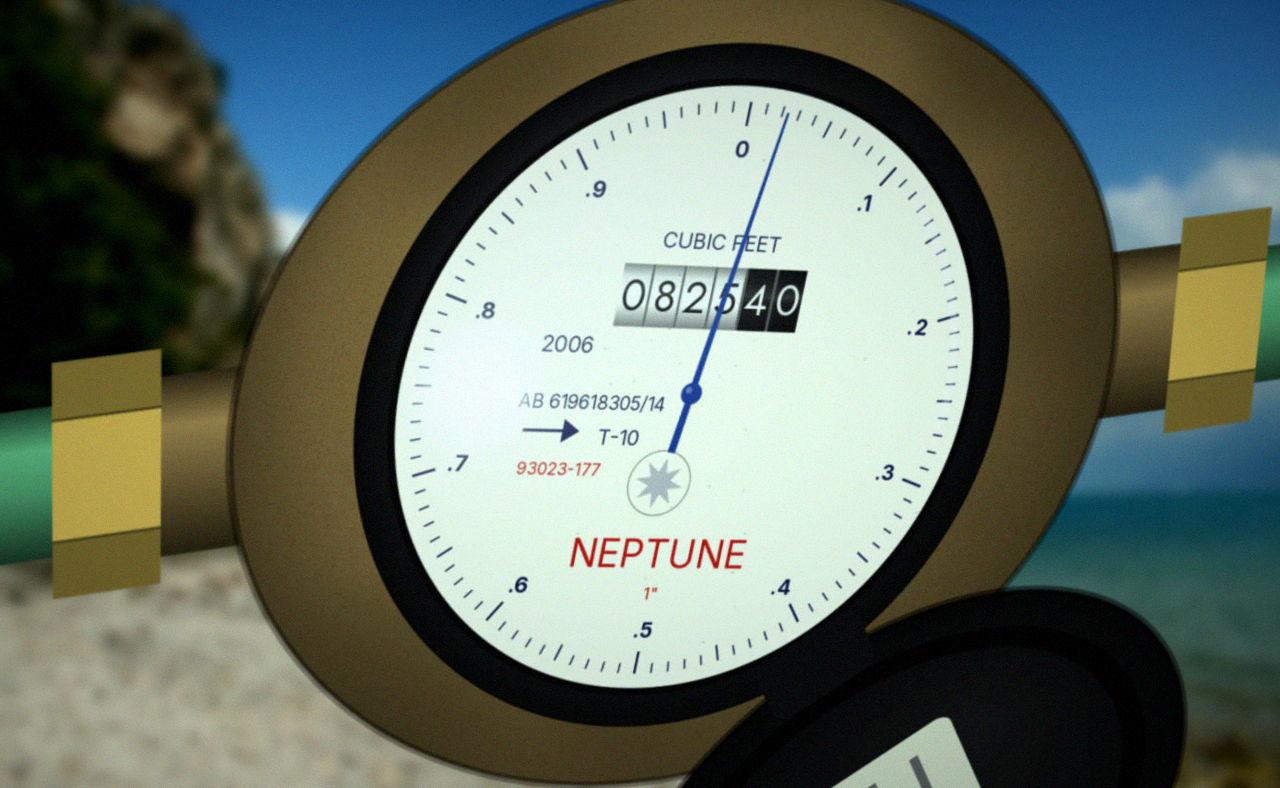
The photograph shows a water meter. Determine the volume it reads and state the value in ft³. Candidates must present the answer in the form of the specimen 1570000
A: 82540.02
